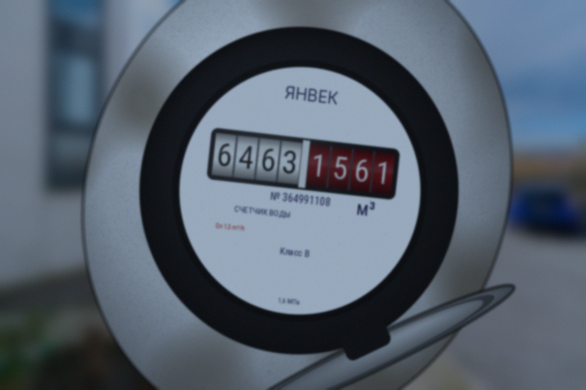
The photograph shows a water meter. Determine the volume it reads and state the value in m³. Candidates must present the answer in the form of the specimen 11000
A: 6463.1561
